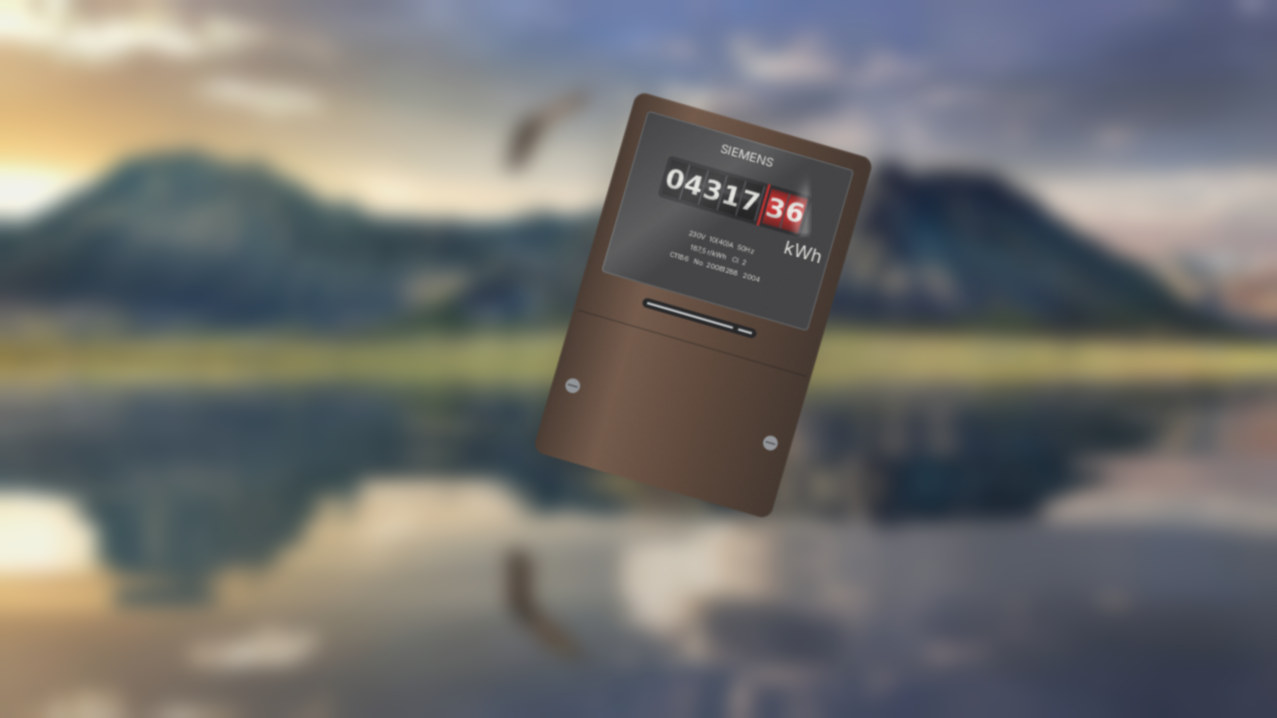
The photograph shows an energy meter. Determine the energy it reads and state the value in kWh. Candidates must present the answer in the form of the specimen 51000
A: 4317.36
